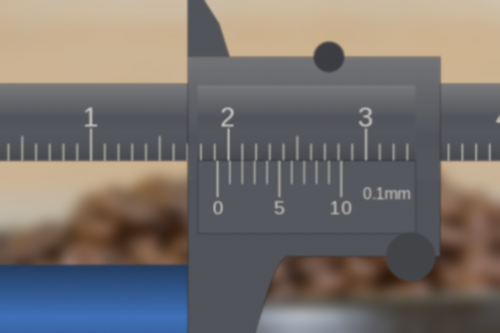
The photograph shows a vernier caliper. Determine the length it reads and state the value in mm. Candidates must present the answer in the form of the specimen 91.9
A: 19.2
